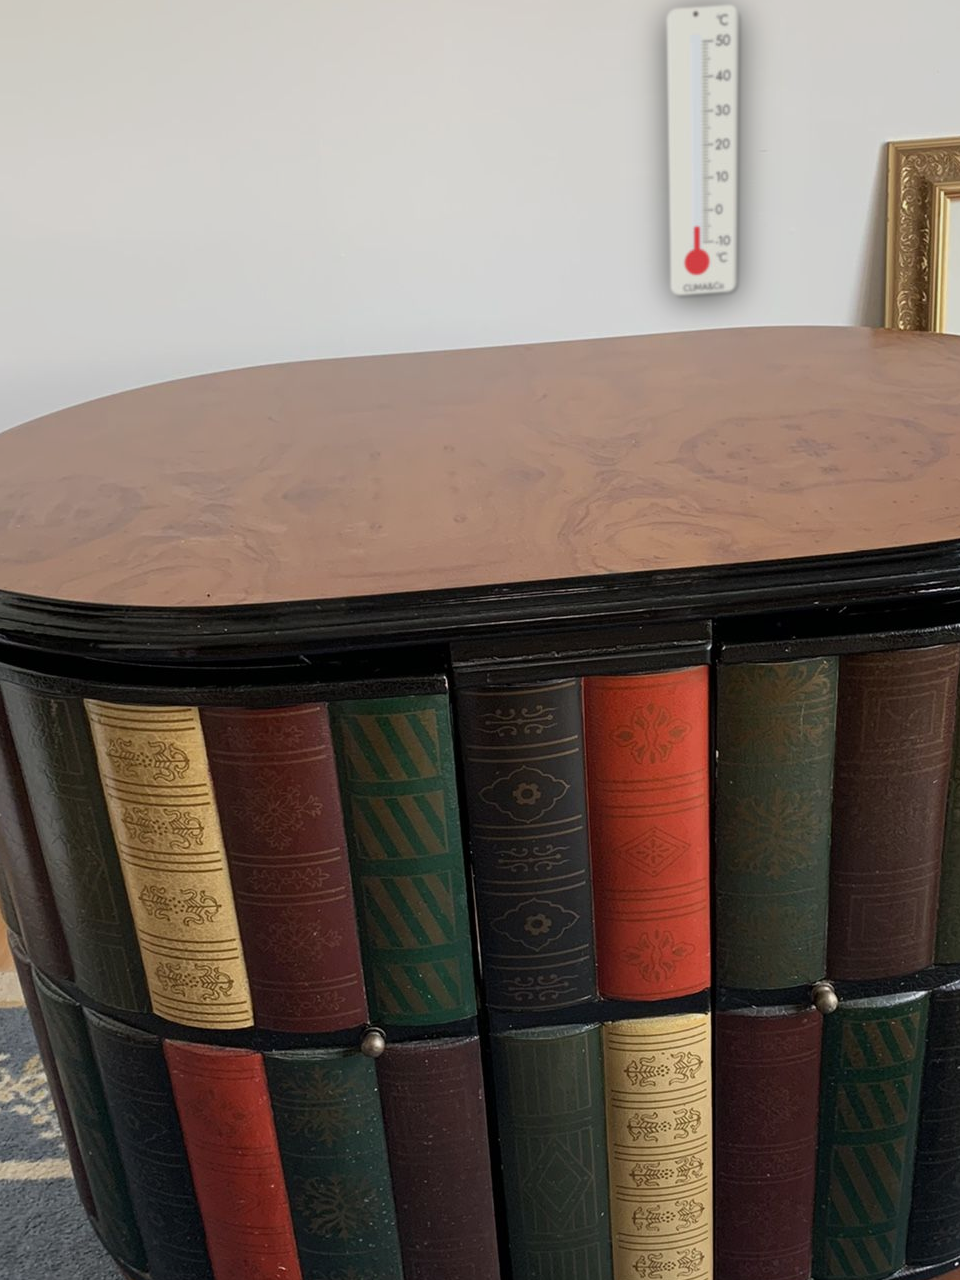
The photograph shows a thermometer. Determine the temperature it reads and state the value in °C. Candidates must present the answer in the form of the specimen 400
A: -5
